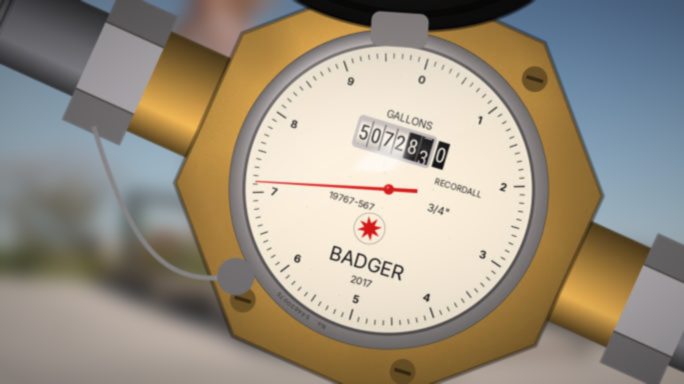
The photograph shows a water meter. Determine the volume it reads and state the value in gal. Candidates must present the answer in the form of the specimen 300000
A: 5072827.1
